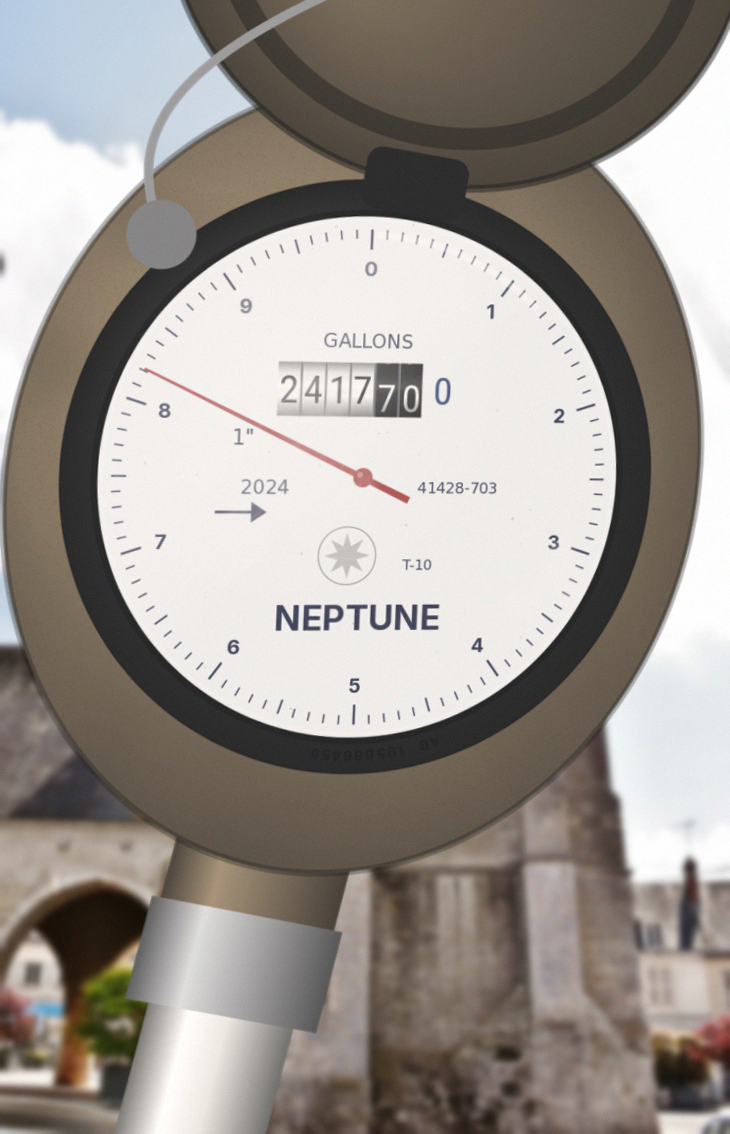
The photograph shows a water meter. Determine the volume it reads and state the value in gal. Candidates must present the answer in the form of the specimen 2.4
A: 2417698.2
